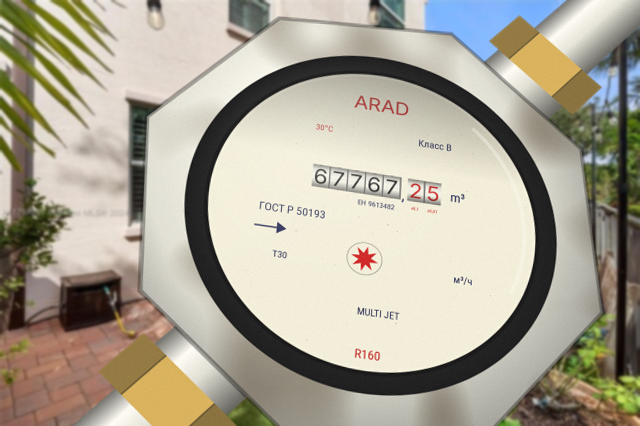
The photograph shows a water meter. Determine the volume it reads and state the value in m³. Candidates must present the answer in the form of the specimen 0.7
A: 67767.25
